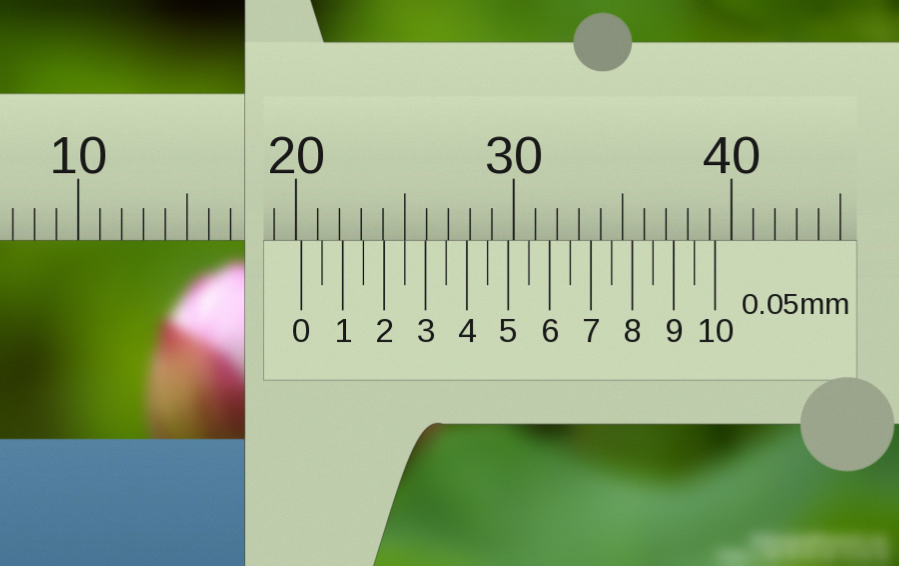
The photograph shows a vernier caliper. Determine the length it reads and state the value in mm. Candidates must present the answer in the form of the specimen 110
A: 20.25
